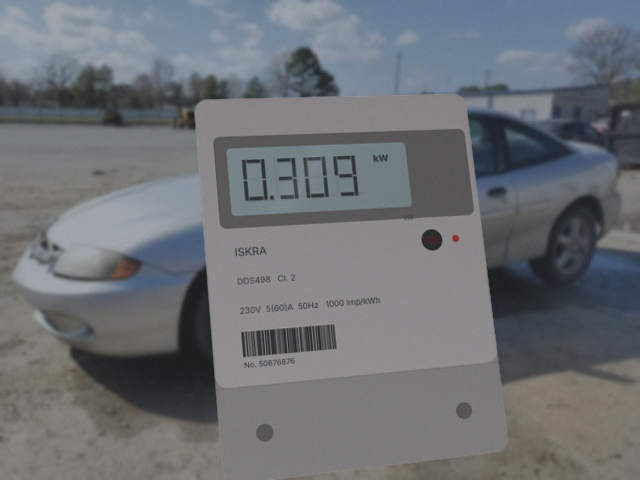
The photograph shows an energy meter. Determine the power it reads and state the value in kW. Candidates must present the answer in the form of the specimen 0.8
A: 0.309
